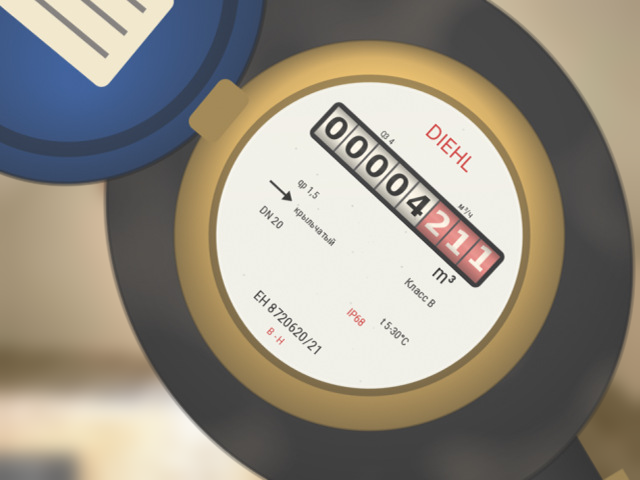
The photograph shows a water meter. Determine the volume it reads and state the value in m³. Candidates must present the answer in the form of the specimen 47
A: 4.211
